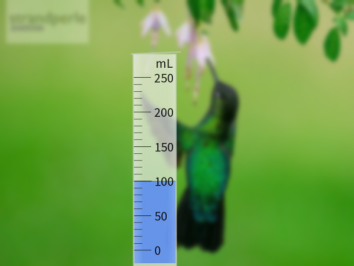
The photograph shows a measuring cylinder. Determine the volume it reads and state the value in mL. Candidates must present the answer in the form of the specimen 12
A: 100
